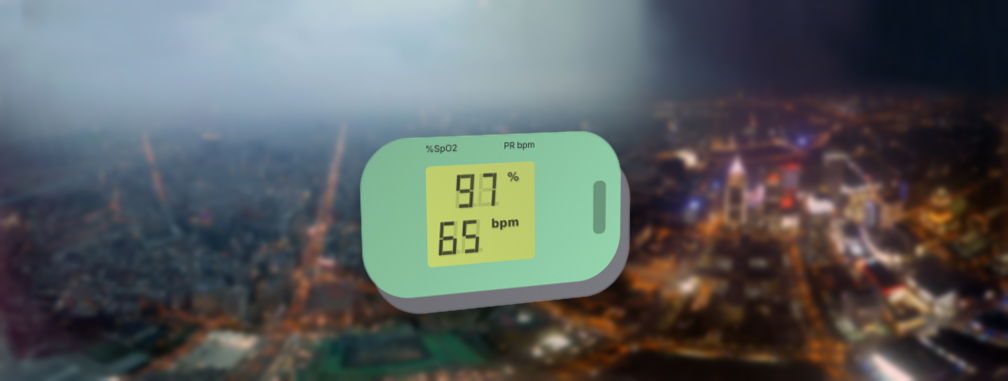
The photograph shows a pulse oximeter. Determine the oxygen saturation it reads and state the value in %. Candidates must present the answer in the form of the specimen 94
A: 97
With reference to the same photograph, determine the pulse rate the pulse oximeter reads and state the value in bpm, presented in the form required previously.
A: 65
